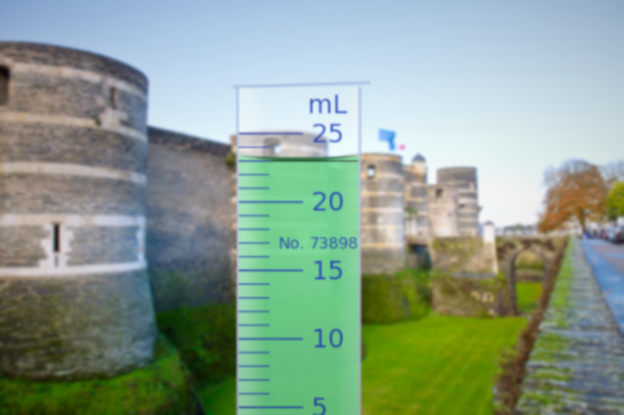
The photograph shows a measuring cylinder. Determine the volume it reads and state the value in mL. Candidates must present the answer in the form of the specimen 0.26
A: 23
